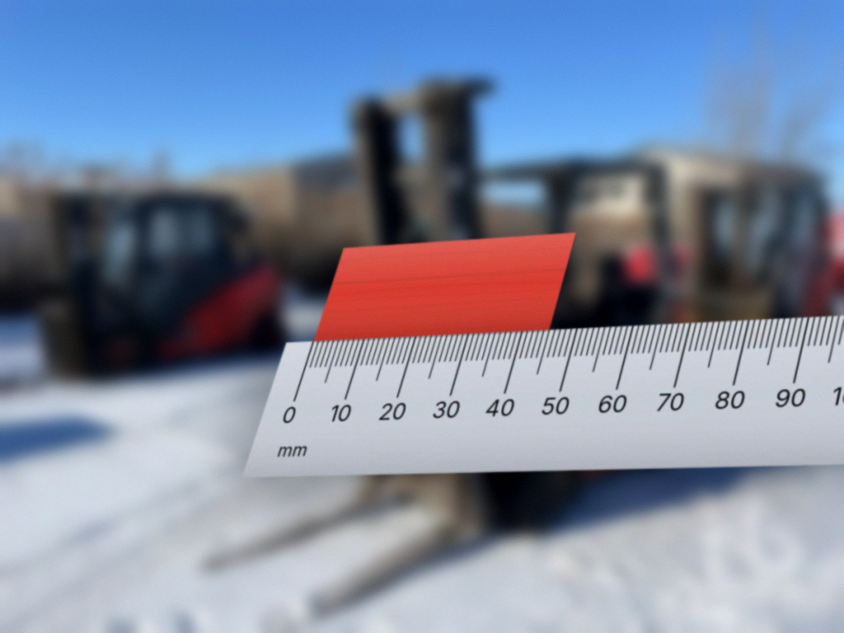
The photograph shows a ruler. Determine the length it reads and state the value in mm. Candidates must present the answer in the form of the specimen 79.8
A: 45
